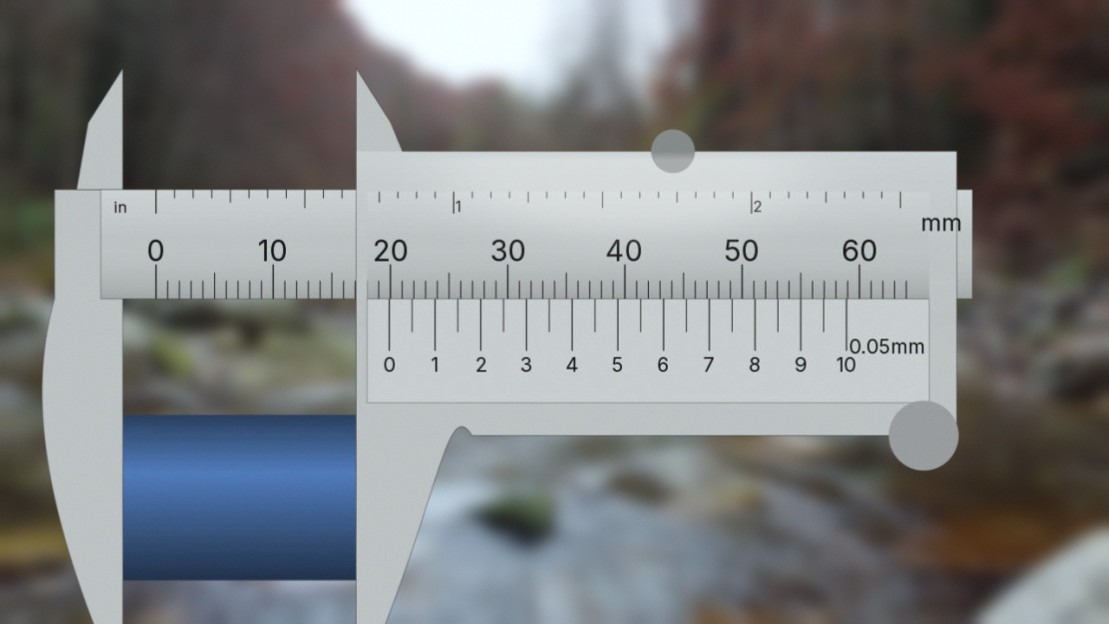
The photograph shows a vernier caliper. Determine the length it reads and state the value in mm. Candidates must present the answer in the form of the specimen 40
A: 19.9
